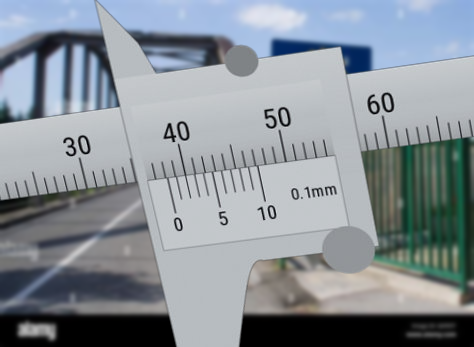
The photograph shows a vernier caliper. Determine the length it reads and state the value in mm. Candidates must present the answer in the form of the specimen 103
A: 38.2
